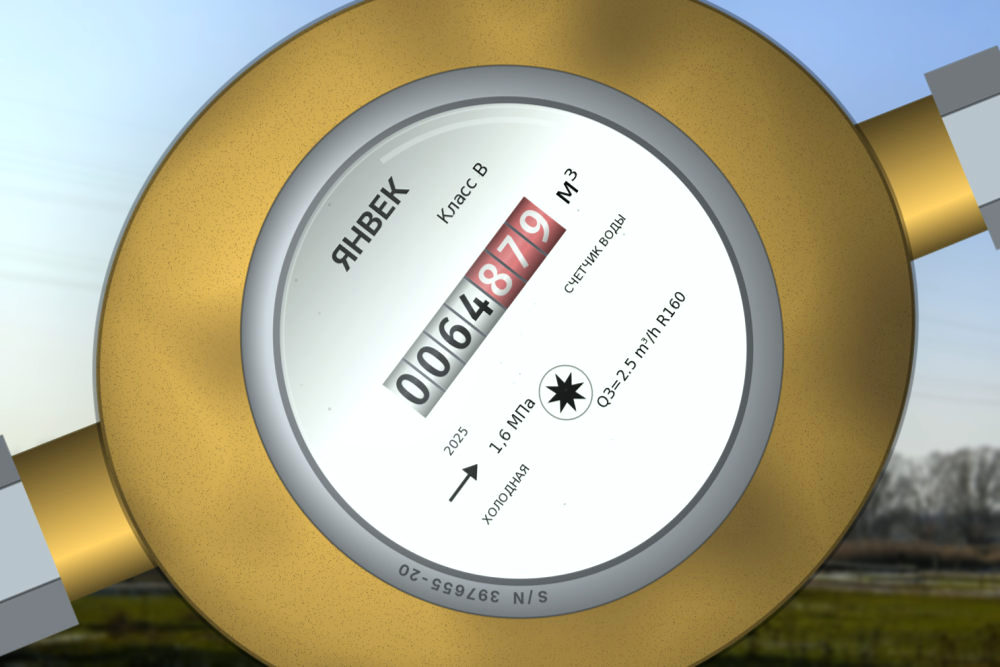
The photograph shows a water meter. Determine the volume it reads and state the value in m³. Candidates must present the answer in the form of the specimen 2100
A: 64.879
